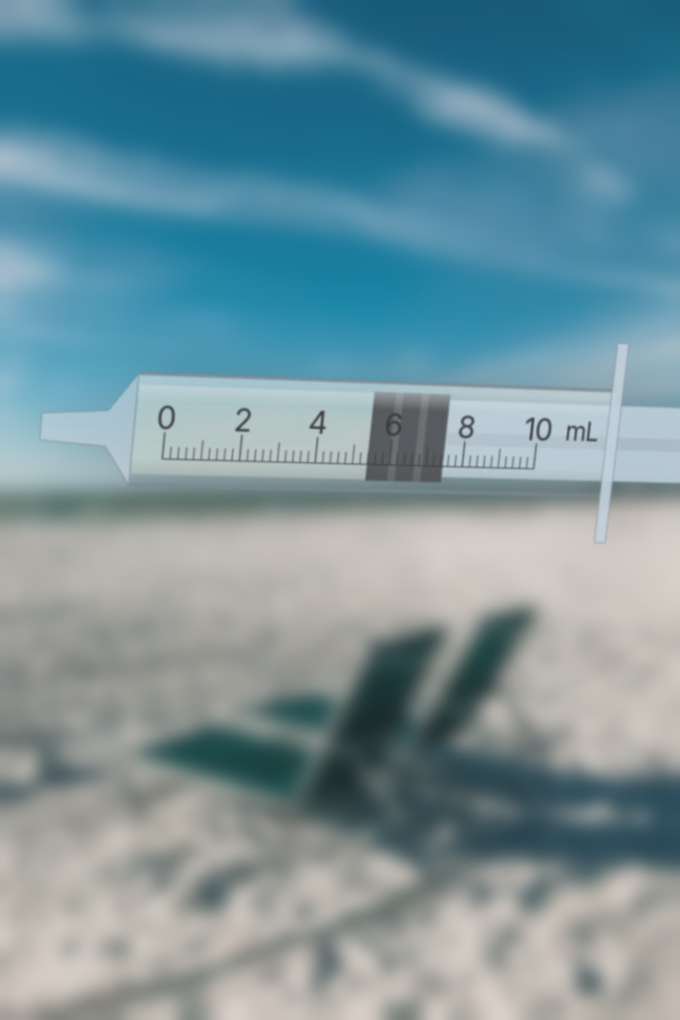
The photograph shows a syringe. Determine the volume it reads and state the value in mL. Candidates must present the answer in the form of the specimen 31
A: 5.4
